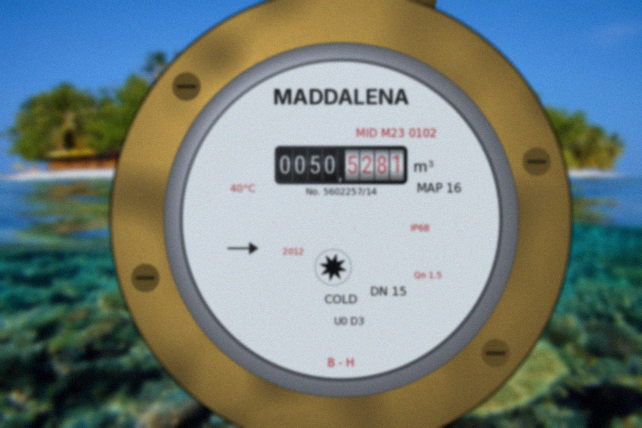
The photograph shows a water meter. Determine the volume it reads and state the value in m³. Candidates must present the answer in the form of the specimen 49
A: 50.5281
